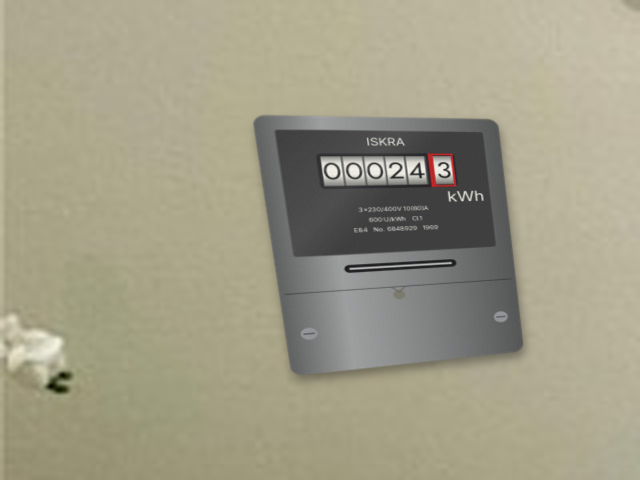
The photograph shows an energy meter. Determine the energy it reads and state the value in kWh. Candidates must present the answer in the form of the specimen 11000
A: 24.3
